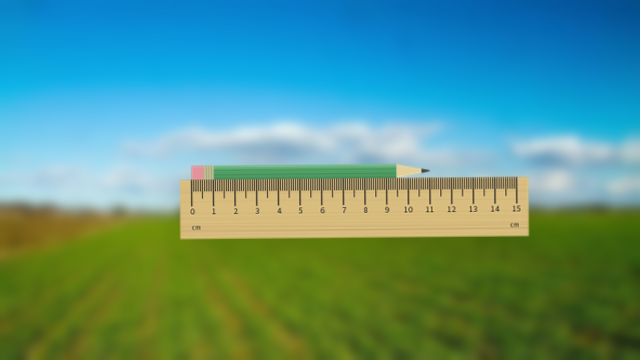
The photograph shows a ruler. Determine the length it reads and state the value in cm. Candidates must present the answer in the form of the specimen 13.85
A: 11
